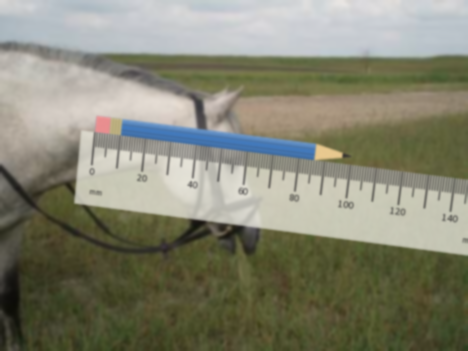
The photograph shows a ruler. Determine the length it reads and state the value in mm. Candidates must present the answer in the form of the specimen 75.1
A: 100
